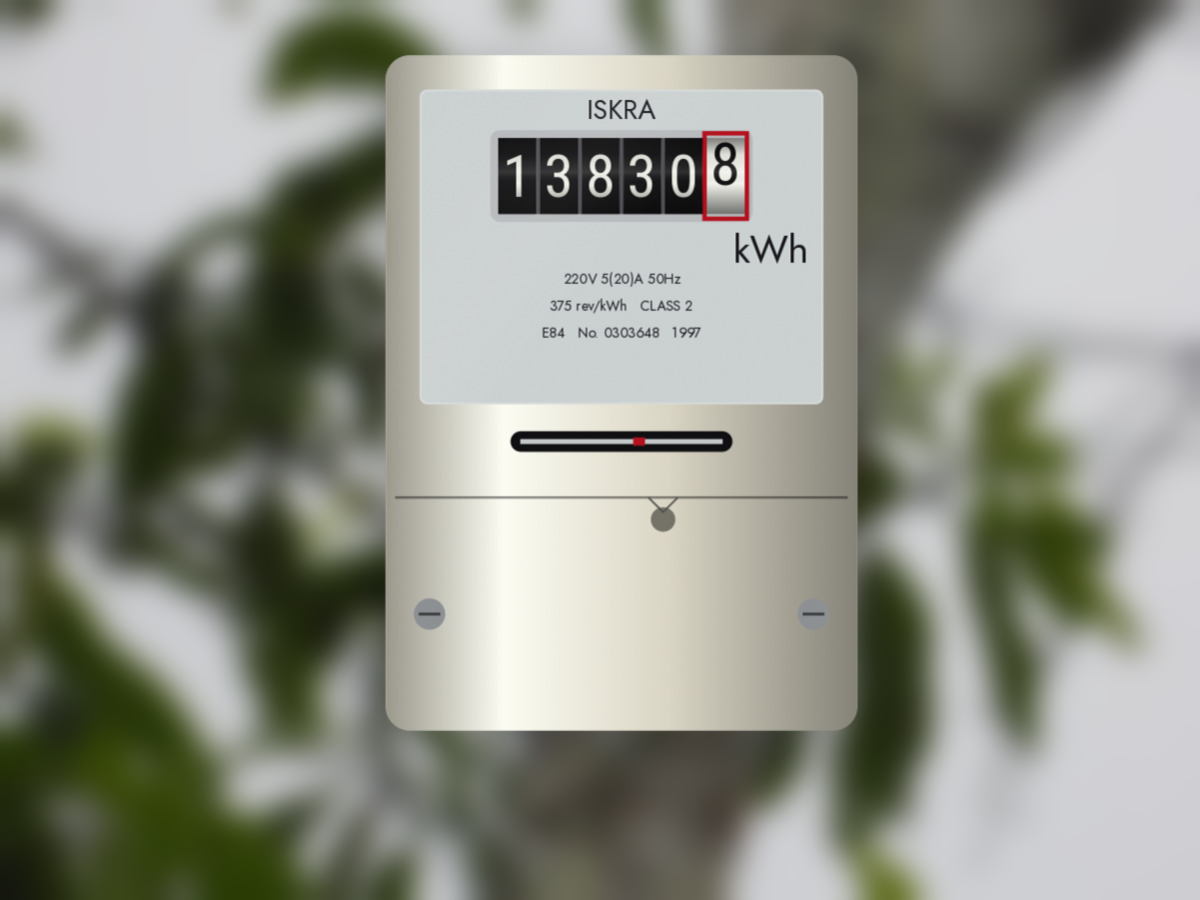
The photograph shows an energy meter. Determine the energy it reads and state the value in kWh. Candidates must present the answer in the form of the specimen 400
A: 13830.8
